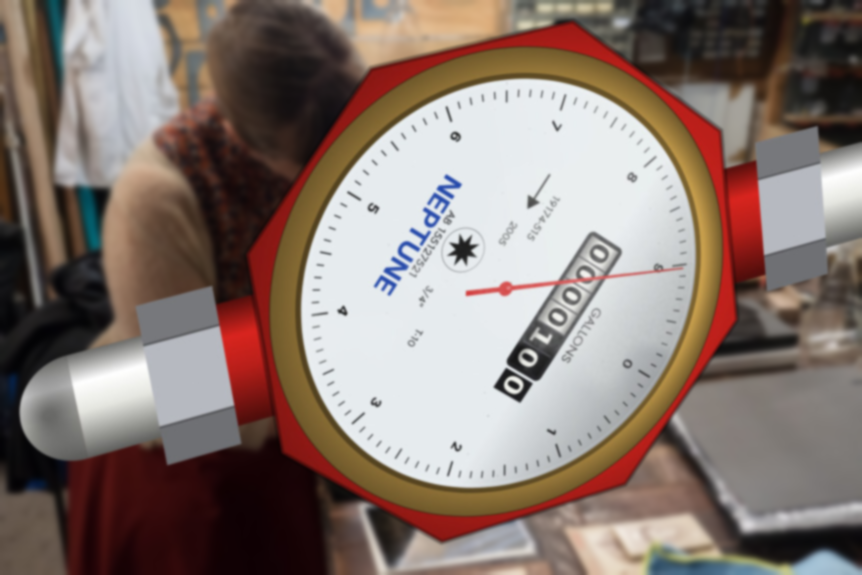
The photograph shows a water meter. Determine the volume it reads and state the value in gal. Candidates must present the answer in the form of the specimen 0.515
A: 99.0
